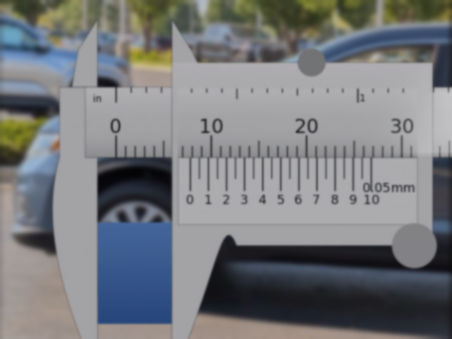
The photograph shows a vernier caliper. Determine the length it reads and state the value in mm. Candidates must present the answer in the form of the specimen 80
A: 7.8
